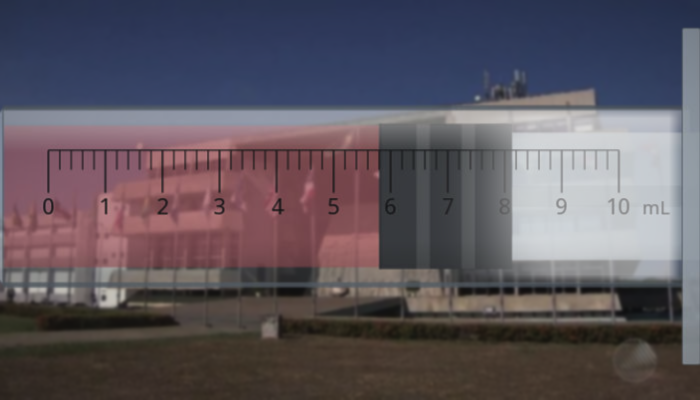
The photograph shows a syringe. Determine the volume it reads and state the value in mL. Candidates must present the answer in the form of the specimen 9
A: 5.8
